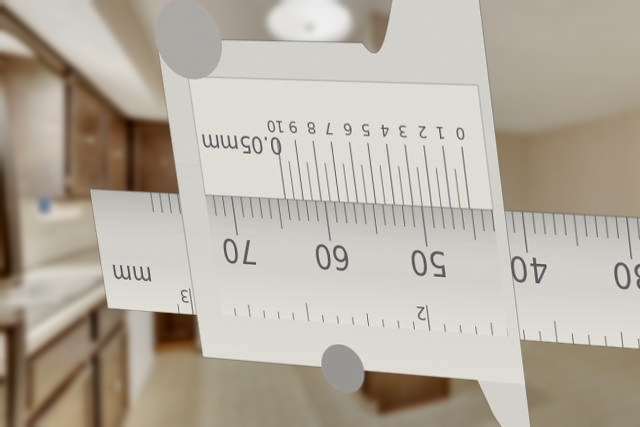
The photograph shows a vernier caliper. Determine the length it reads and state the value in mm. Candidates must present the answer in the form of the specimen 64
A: 45.2
